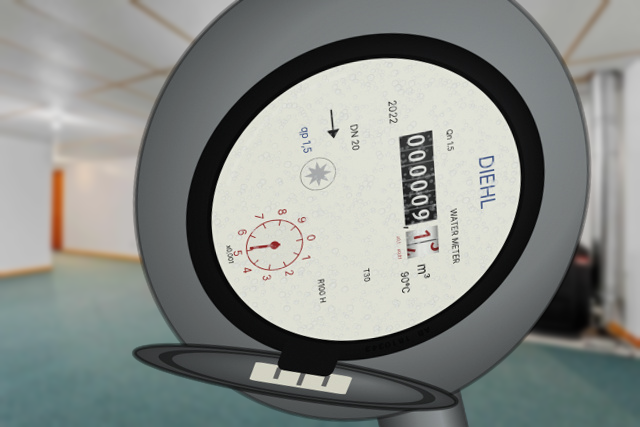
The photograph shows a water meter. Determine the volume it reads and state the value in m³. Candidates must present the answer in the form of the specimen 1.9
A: 9.135
